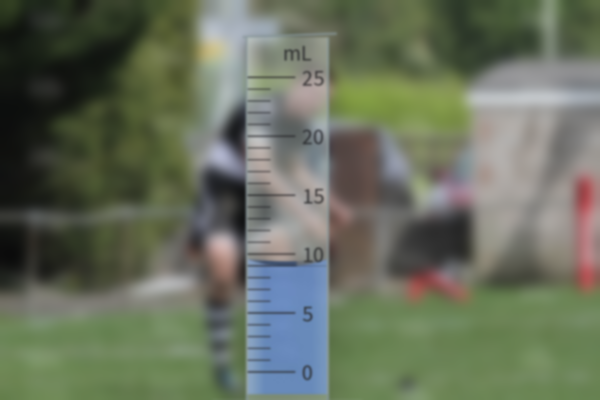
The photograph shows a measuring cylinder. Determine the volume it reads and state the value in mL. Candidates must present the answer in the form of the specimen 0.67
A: 9
